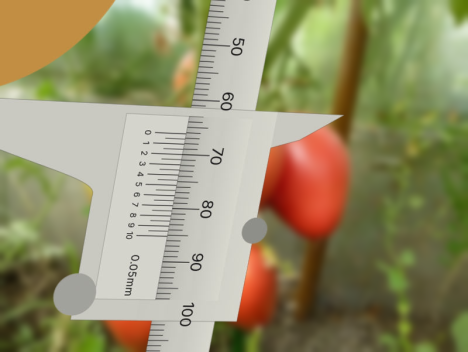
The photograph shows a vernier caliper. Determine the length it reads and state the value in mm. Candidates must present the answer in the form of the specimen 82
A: 66.2
